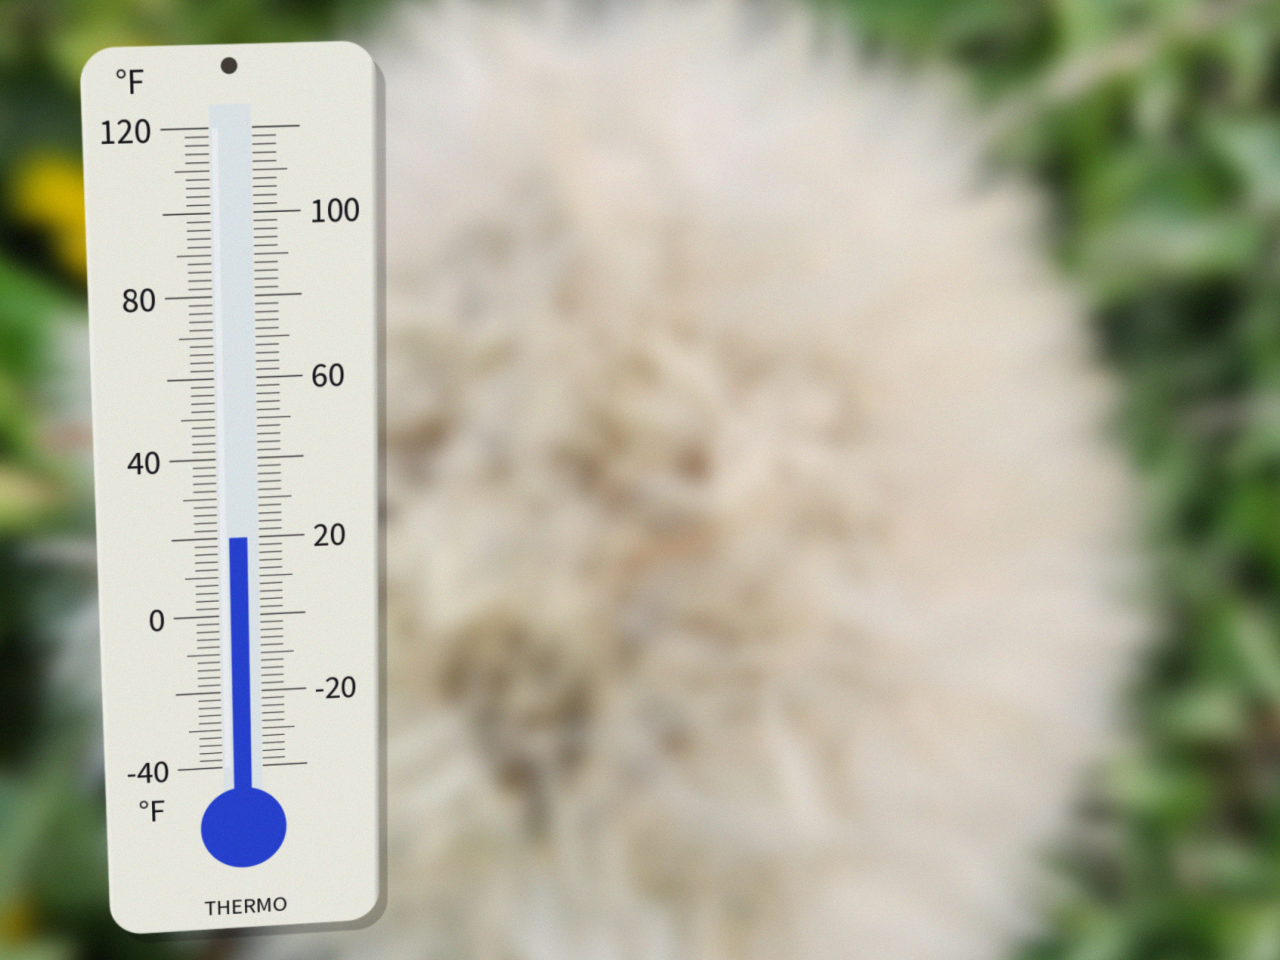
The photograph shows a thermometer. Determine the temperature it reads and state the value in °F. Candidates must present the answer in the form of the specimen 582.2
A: 20
